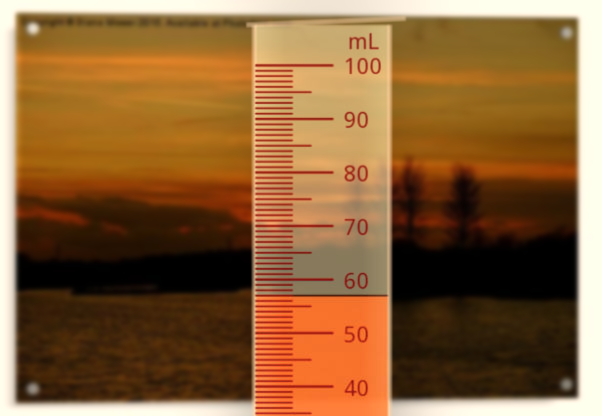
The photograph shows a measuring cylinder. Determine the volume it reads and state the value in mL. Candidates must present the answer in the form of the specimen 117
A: 57
